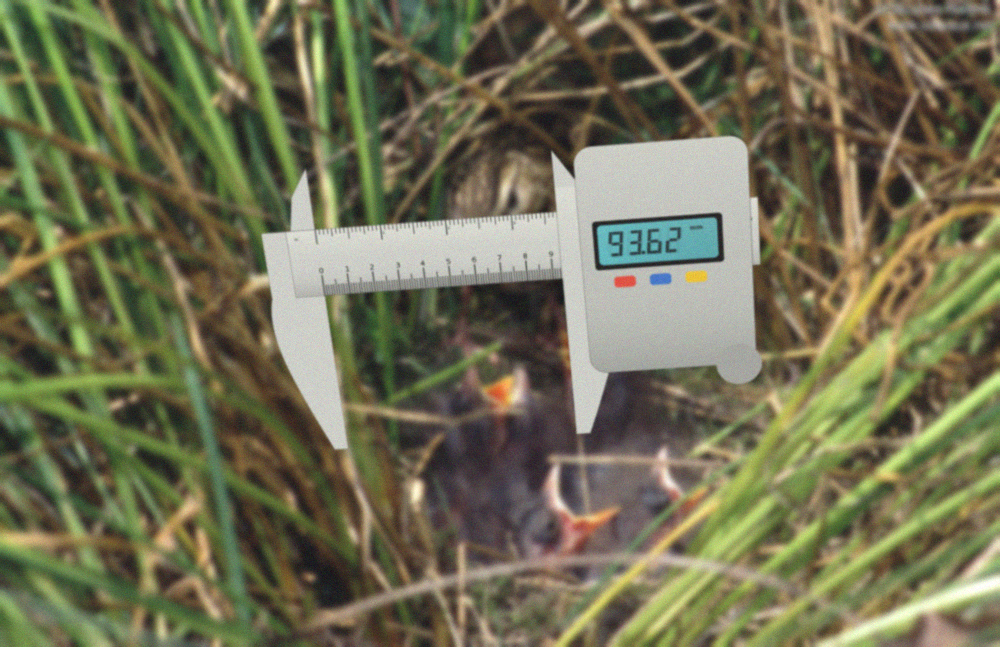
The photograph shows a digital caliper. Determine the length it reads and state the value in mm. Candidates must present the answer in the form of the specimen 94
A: 93.62
